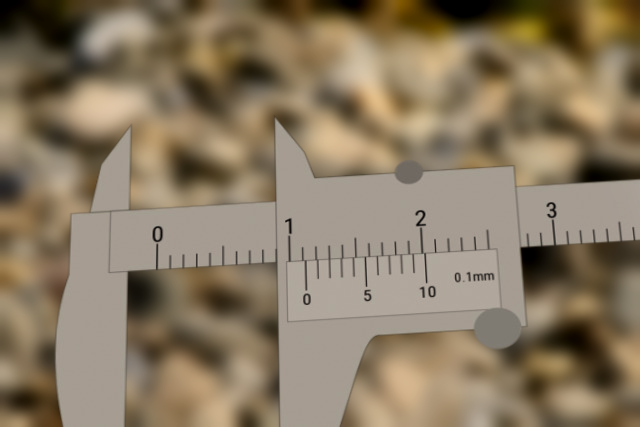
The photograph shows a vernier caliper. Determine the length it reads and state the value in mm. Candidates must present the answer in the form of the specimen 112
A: 11.2
